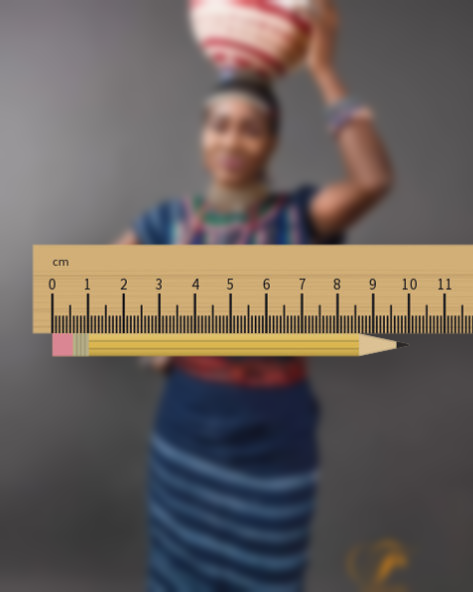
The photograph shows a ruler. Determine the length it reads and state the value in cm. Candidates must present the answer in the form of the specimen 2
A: 10
